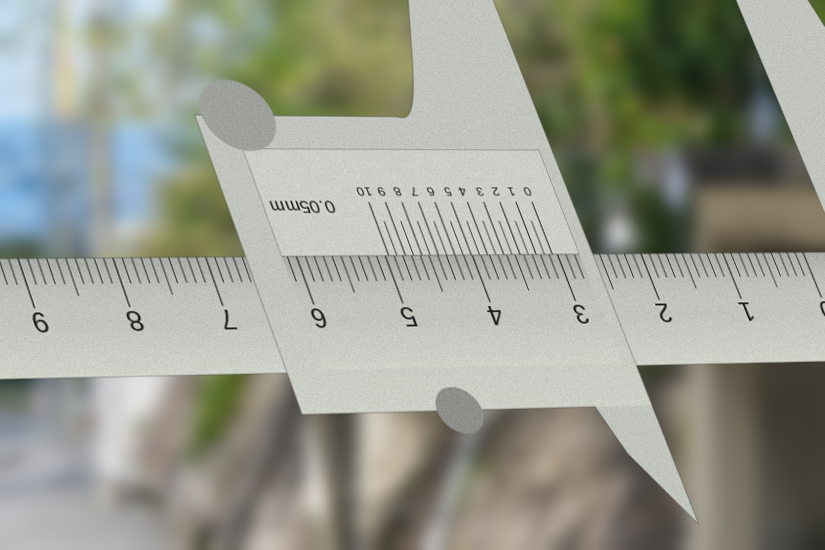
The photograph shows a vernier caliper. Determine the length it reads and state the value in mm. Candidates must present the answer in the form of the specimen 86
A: 30.6
